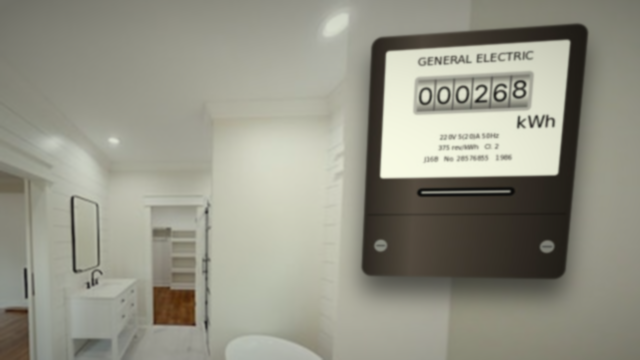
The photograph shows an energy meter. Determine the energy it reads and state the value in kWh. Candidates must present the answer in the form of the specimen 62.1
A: 268
